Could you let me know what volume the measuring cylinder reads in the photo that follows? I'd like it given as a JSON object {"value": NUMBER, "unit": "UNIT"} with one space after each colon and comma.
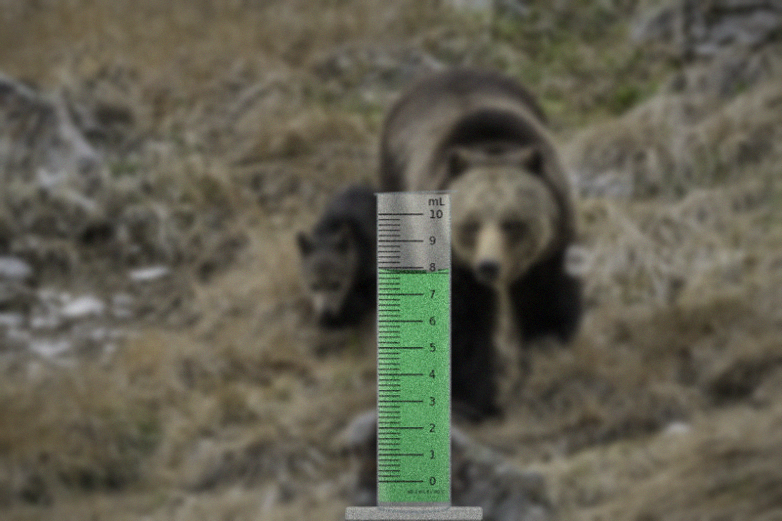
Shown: {"value": 7.8, "unit": "mL"}
